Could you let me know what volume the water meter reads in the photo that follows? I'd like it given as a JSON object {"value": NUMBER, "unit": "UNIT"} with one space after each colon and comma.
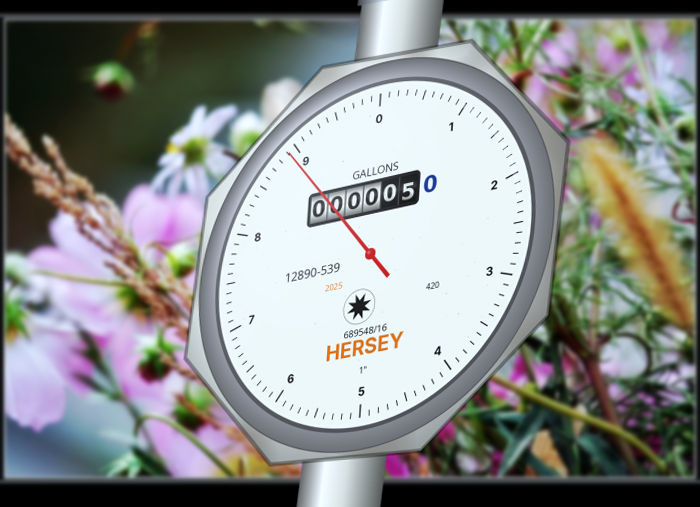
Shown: {"value": 48.9, "unit": "gal"}
